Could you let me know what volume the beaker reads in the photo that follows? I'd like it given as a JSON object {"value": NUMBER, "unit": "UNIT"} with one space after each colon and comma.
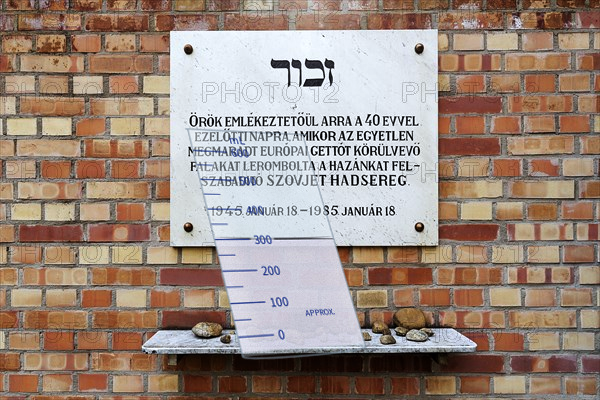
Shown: {"value": 300, "unit": "mL"}
